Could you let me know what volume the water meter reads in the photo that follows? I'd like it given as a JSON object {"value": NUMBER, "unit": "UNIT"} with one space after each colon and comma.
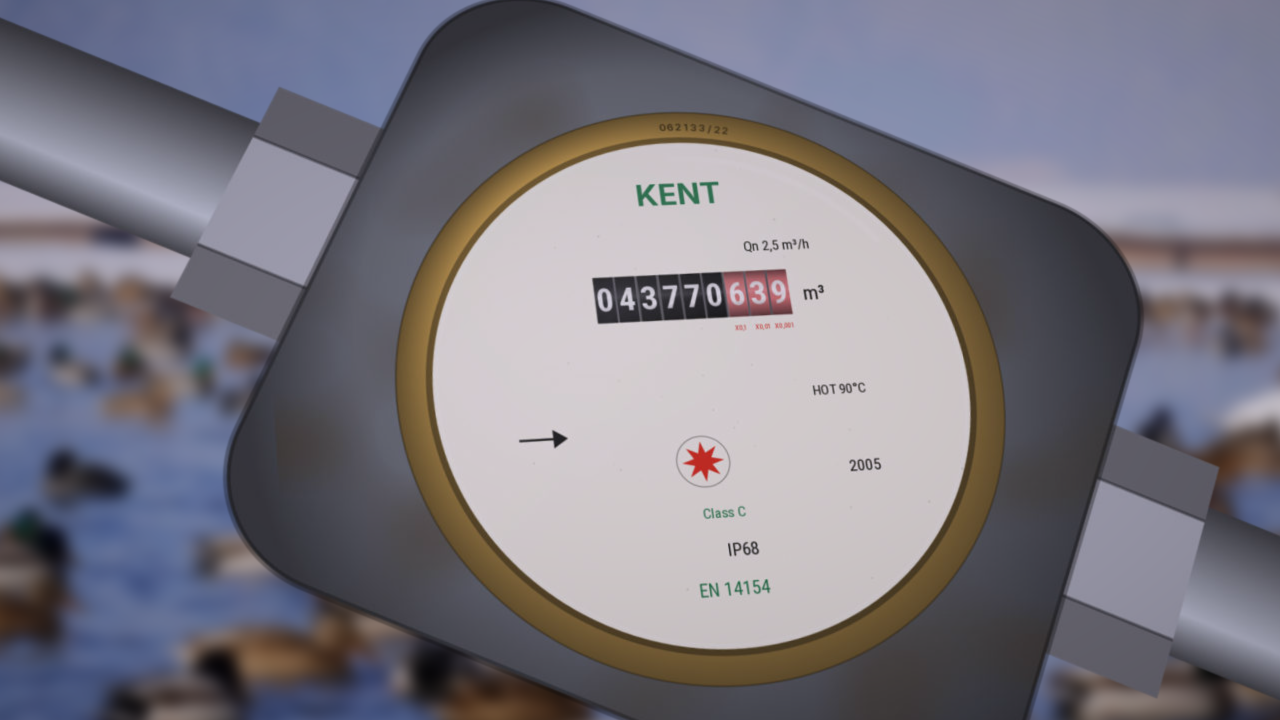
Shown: {"value": 43770.639, "unit": "m³"}
